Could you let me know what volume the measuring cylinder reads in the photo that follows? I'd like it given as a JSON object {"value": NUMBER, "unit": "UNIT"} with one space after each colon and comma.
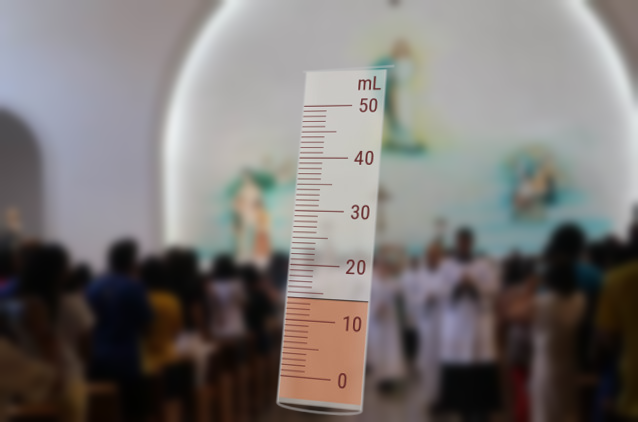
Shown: {"value": 14, "unit": "mL"}
